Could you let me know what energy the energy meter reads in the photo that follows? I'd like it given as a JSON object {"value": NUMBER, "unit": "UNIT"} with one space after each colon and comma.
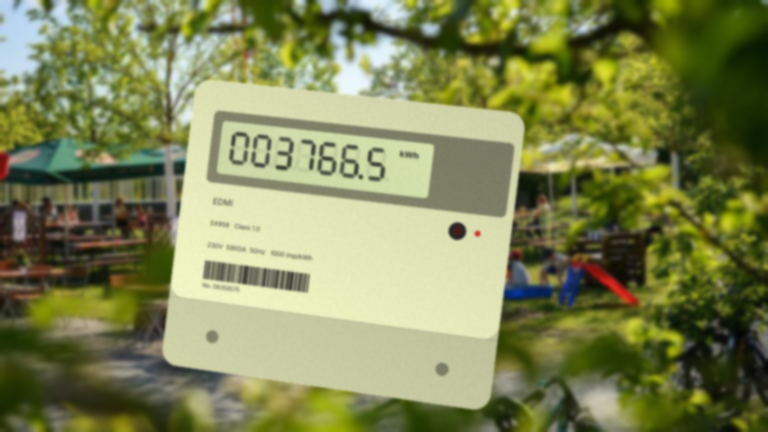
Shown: {"value": 3766.5, "unit": "kWh"}
